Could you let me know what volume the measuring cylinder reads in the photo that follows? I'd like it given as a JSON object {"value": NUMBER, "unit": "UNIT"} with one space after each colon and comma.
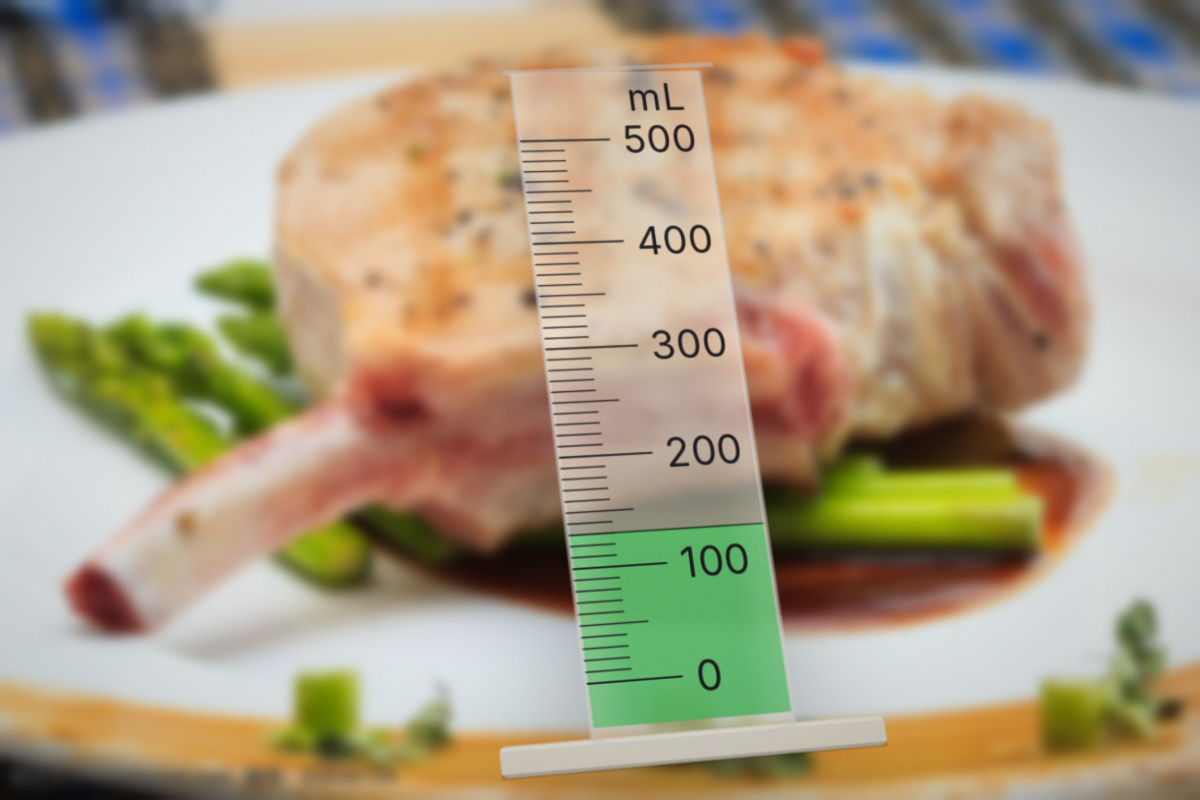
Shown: {"value": 130, "unit": "mL"}
